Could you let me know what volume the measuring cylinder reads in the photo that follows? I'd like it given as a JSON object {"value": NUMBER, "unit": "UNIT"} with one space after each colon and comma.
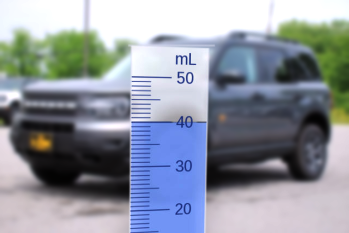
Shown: {"value": 40, "unit": "mL"}
